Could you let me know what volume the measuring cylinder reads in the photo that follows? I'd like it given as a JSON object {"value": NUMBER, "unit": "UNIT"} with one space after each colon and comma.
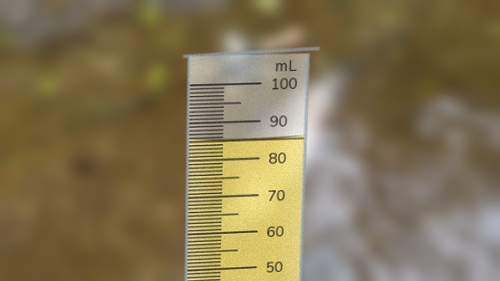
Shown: {"value": 85, "unit": "mL"}
